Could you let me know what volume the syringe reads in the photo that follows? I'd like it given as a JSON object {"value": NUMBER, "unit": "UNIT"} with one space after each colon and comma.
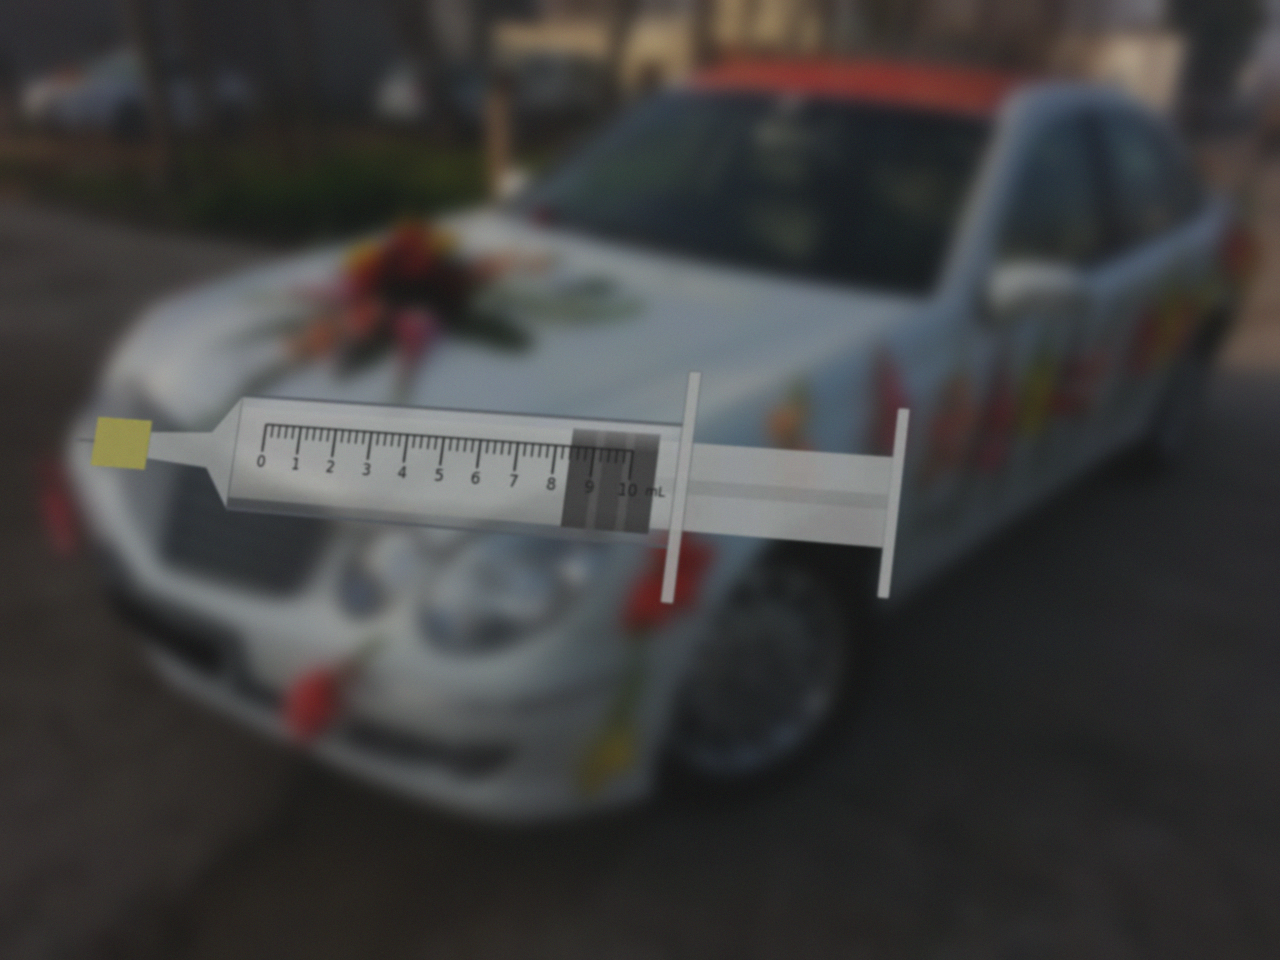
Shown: {"value": 8.4, "unit": "mL"}
